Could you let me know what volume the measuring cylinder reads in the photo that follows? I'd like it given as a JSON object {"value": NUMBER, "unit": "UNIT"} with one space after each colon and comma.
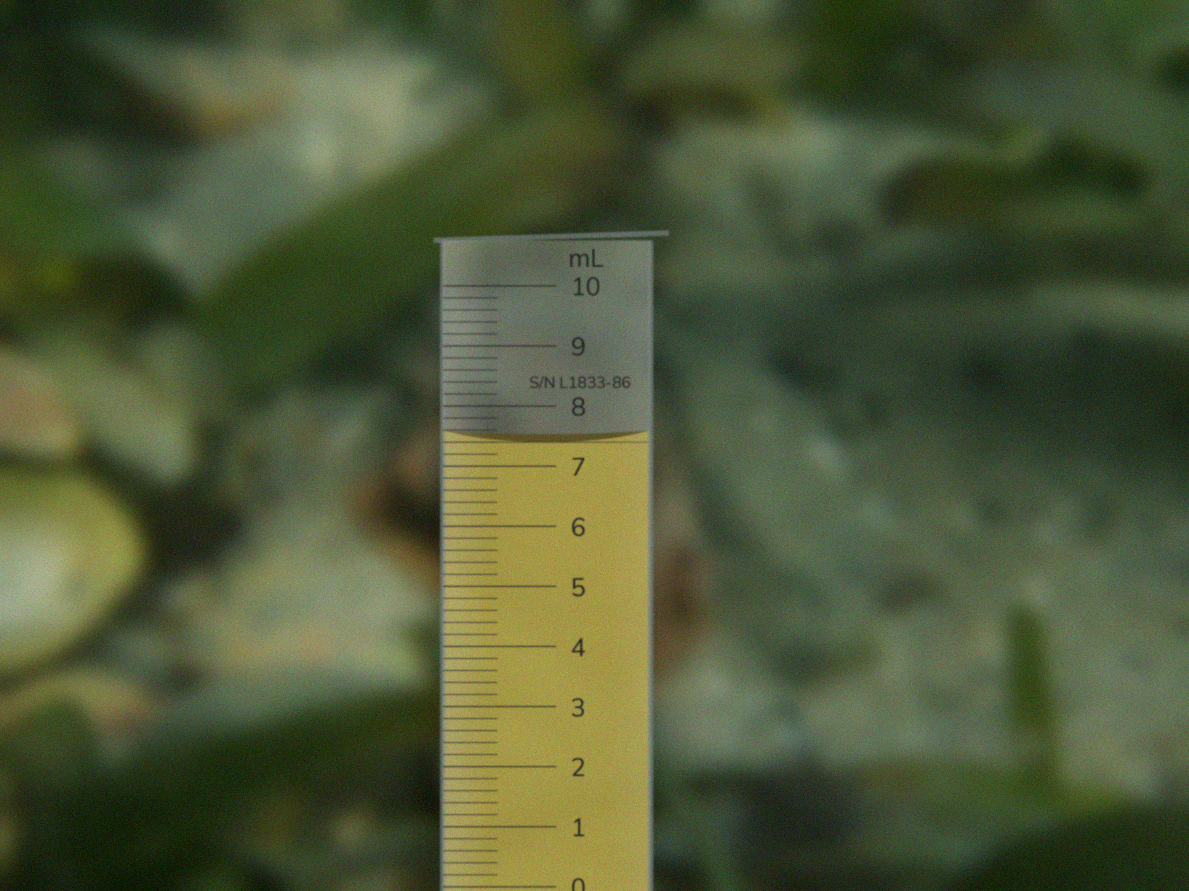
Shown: {"value": 7.4, "unit": "mL"}
